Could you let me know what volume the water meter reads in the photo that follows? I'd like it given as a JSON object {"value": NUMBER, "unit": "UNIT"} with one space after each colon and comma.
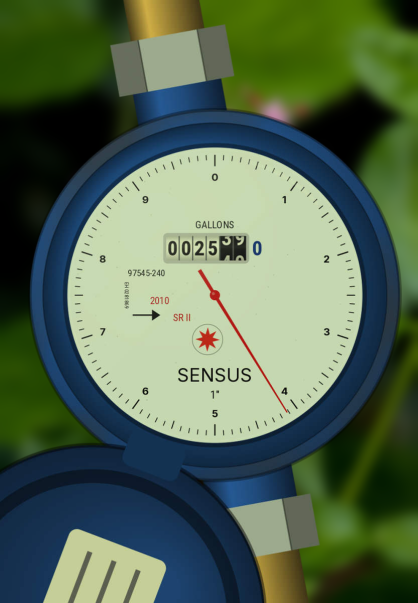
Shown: {"value": 25394.1, "unit": "gal"}
